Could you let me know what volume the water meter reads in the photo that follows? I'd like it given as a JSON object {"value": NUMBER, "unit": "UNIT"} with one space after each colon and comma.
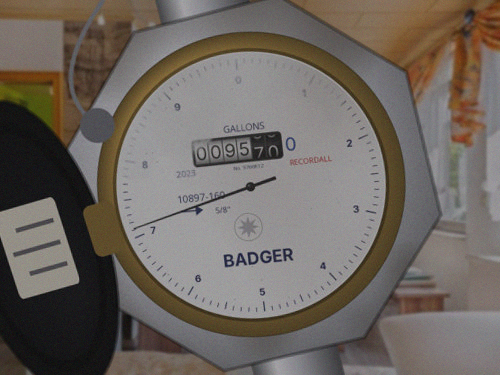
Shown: {"value": 95697.1, "unit": "gal"}
